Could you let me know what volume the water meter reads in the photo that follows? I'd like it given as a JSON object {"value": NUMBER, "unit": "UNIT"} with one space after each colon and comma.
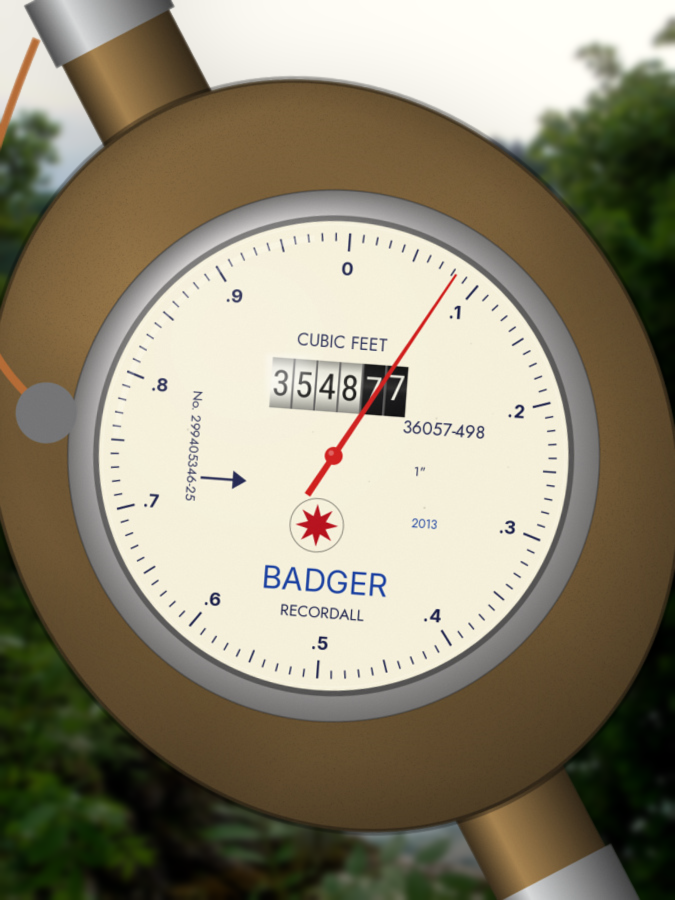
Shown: {"value": 354877.08, "unit": "ft³"}
